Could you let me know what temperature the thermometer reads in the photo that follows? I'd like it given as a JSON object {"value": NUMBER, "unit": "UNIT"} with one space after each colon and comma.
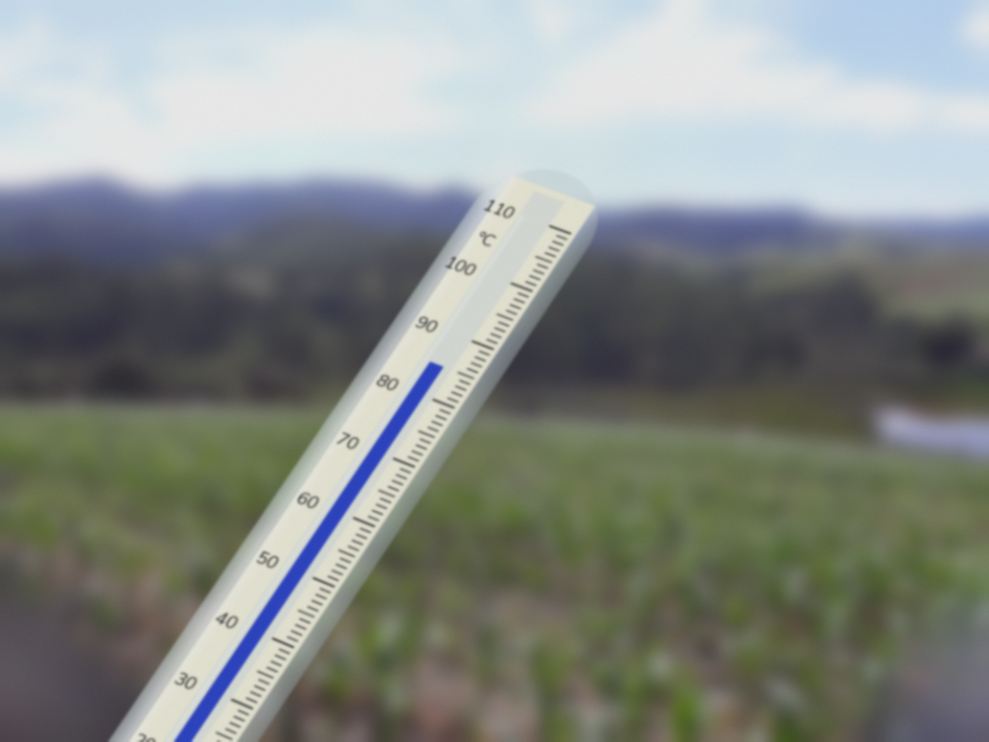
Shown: {"value": 85, "unit": "°C"}
